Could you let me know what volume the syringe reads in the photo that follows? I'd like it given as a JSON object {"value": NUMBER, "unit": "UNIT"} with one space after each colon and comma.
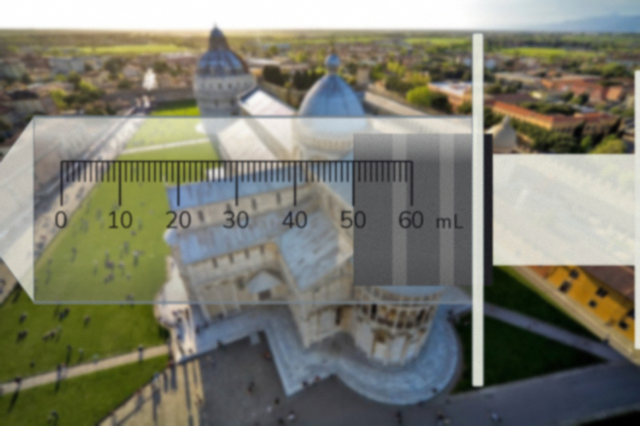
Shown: {"value": 50, "unit": "mL"}
